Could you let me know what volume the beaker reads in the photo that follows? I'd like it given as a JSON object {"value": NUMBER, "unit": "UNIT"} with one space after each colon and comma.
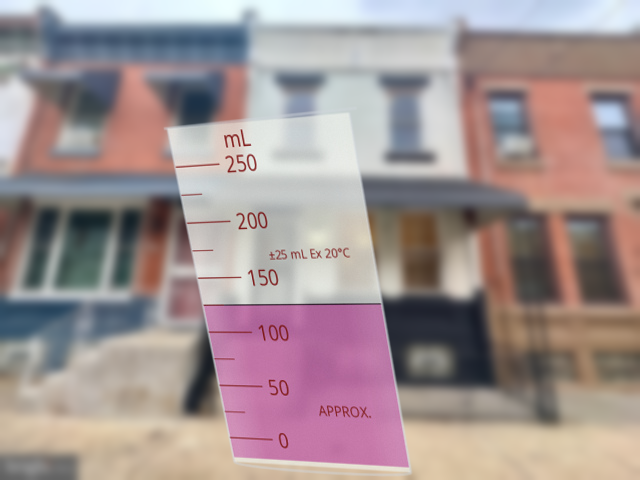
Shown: {"value": 125, "unit": "mL"}
